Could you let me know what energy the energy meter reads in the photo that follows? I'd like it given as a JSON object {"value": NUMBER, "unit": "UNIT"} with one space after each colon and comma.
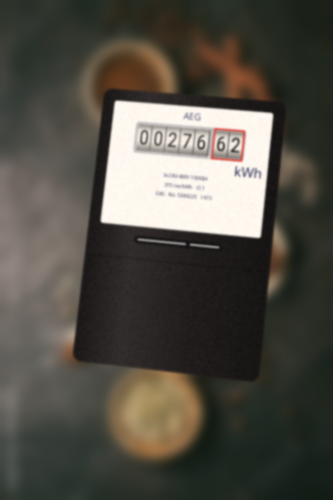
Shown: {"value": 276.62, "unit": "kWh"}
